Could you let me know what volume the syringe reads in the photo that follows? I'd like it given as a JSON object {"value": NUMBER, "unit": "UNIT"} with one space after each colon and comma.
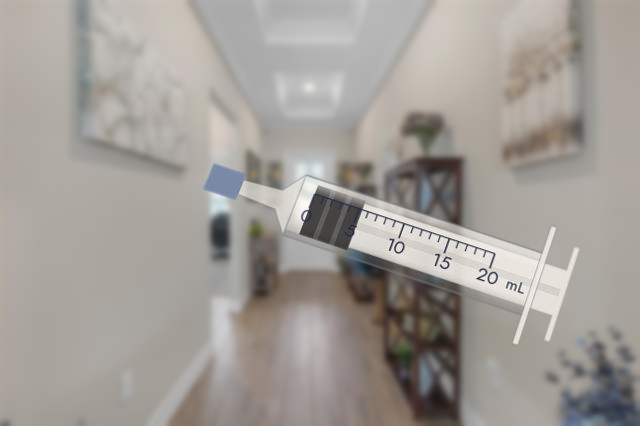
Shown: {"value": 0, "unit": "mL"}
